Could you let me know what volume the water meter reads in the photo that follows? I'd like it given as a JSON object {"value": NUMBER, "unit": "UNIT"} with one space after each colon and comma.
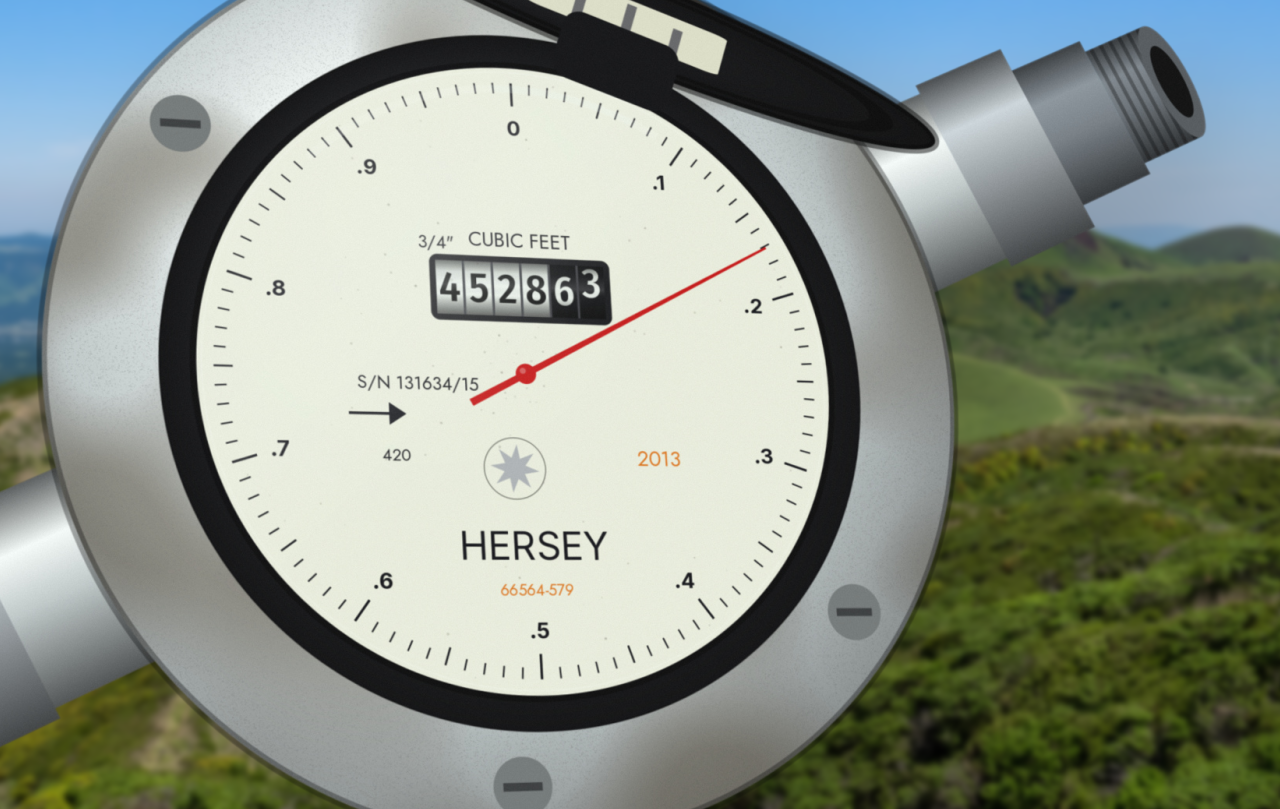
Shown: {"value": 452863.17, "unit": "ft³"}
